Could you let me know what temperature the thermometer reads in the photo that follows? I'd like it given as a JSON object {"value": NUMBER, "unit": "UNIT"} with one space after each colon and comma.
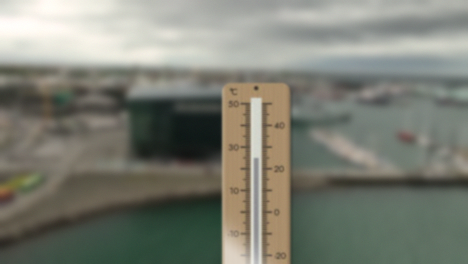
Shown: {"value": 25, "unit": "°C"}
